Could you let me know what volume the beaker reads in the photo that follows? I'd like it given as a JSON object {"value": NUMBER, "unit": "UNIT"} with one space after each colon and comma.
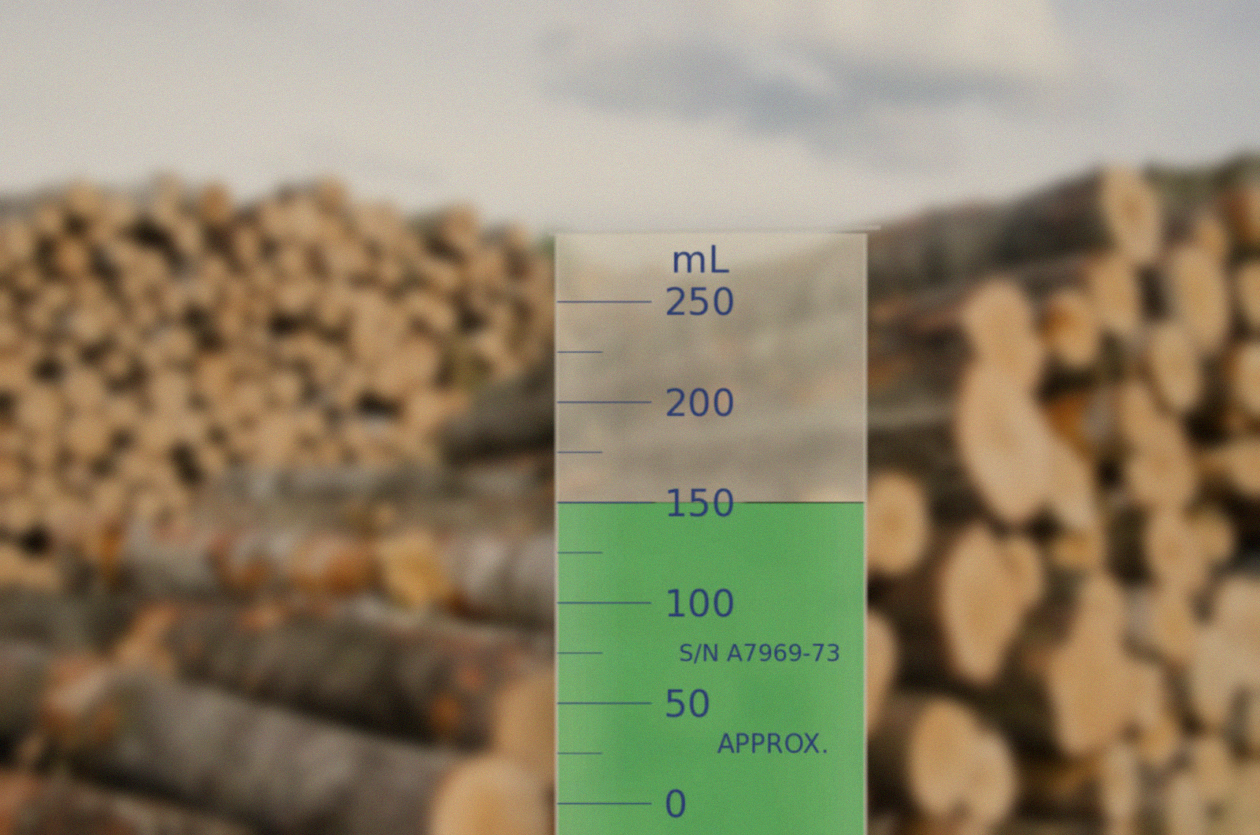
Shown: {"value": 150, "unit": "mL"}
